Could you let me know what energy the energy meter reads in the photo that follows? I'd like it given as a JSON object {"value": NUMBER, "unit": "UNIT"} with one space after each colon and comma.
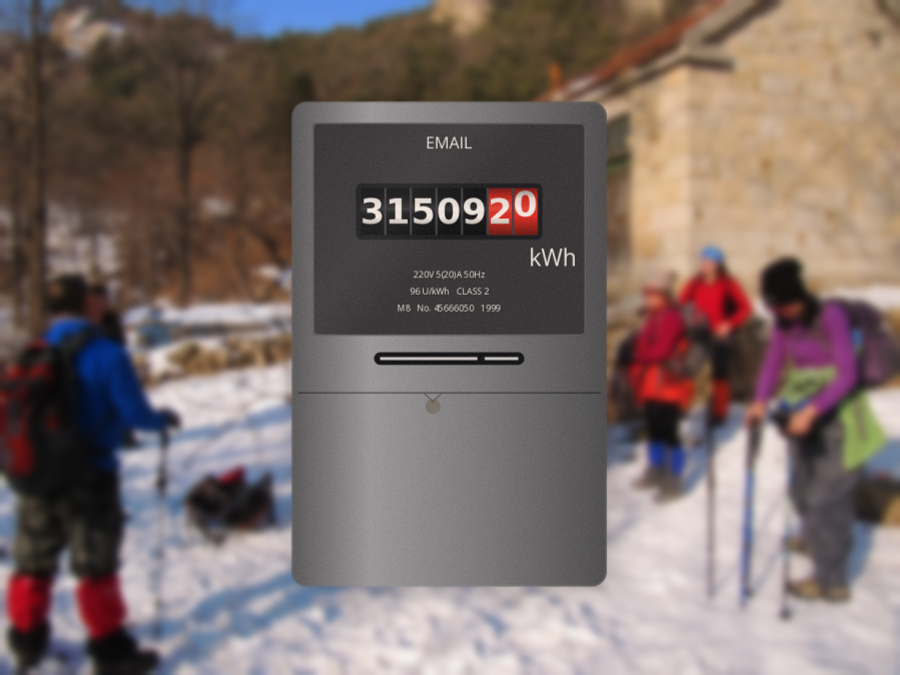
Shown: {"value": 31509.20, "unit": "kWh"}
